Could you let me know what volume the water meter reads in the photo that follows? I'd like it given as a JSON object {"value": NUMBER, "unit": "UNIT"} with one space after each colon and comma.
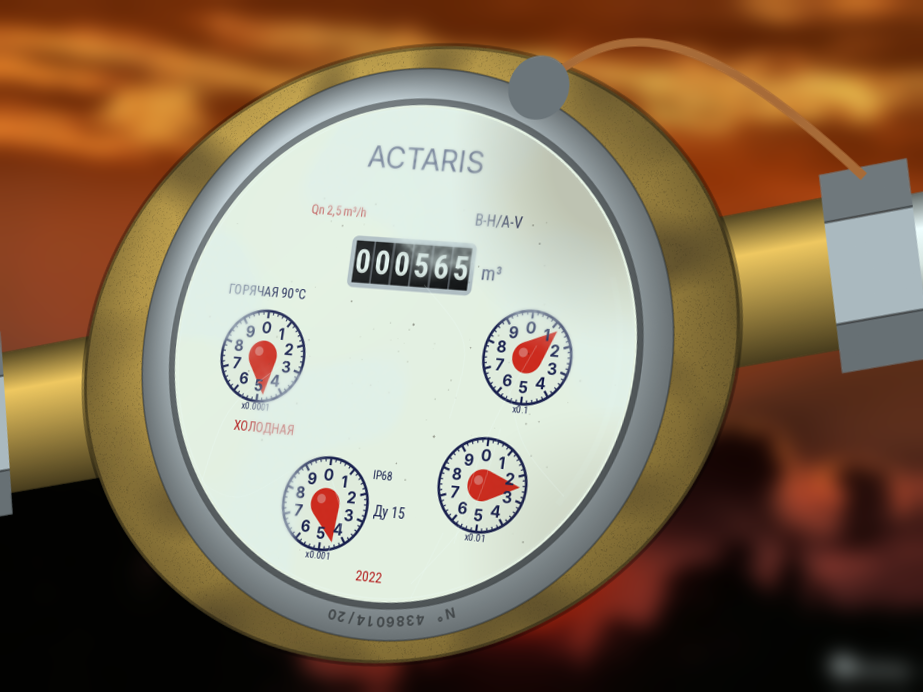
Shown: {"value": 565.1244, "unit": "m³"}
